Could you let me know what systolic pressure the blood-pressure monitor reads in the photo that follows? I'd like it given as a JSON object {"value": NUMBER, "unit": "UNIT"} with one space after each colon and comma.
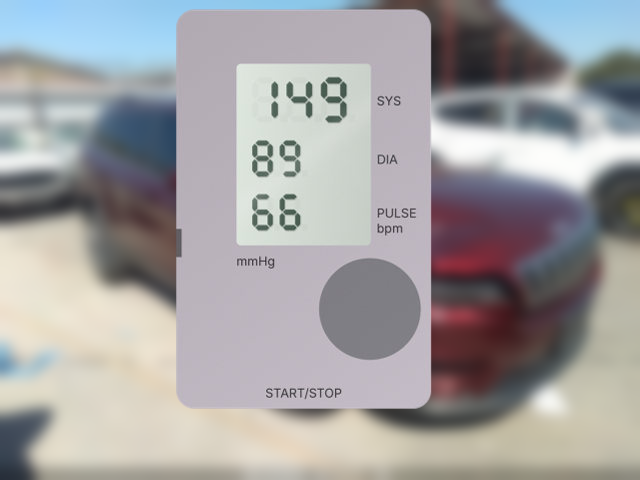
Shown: {"value": 149, "unit": "mmHg"}
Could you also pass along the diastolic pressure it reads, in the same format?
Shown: {"value": 89, "unit": "mmHg"}
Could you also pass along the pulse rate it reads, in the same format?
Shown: {"value": 66, "unit": "bpm"}
